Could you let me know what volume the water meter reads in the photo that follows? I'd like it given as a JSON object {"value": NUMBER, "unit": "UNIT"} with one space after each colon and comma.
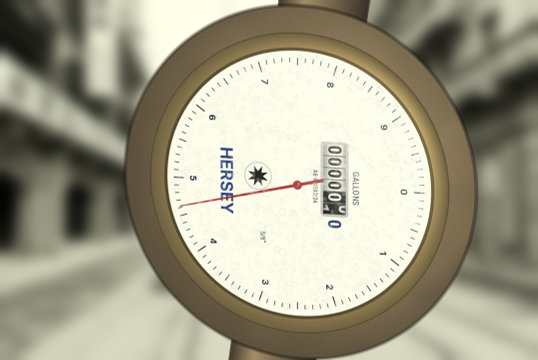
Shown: {"value": 4.6, "unit": "gal"}
